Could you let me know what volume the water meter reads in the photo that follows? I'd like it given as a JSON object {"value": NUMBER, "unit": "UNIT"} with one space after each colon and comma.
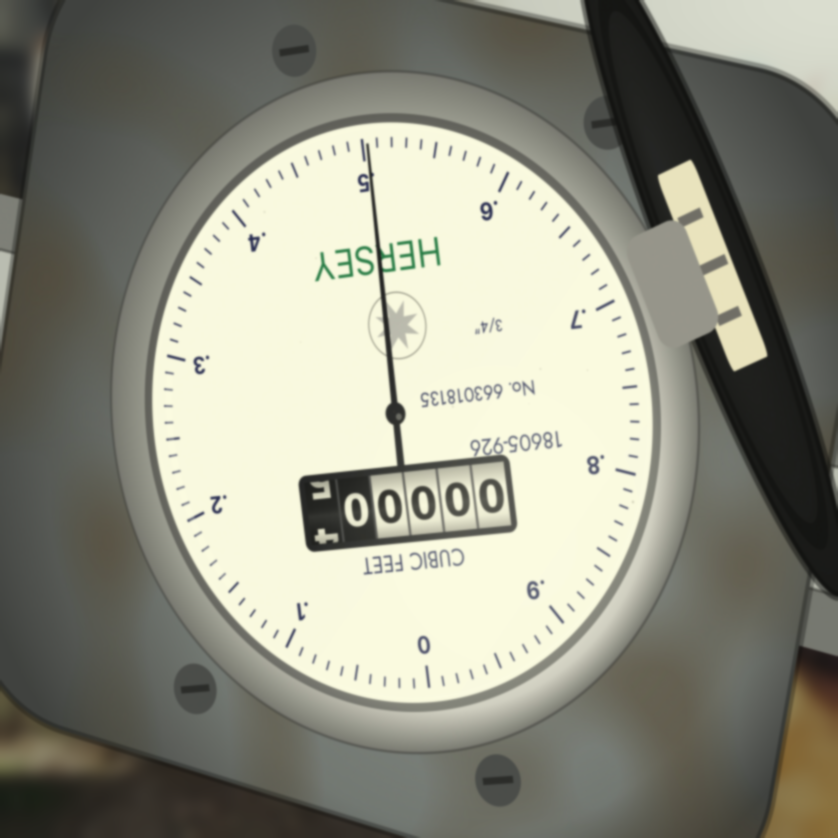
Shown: {"value": 4.50, "unit": "ft³"}
